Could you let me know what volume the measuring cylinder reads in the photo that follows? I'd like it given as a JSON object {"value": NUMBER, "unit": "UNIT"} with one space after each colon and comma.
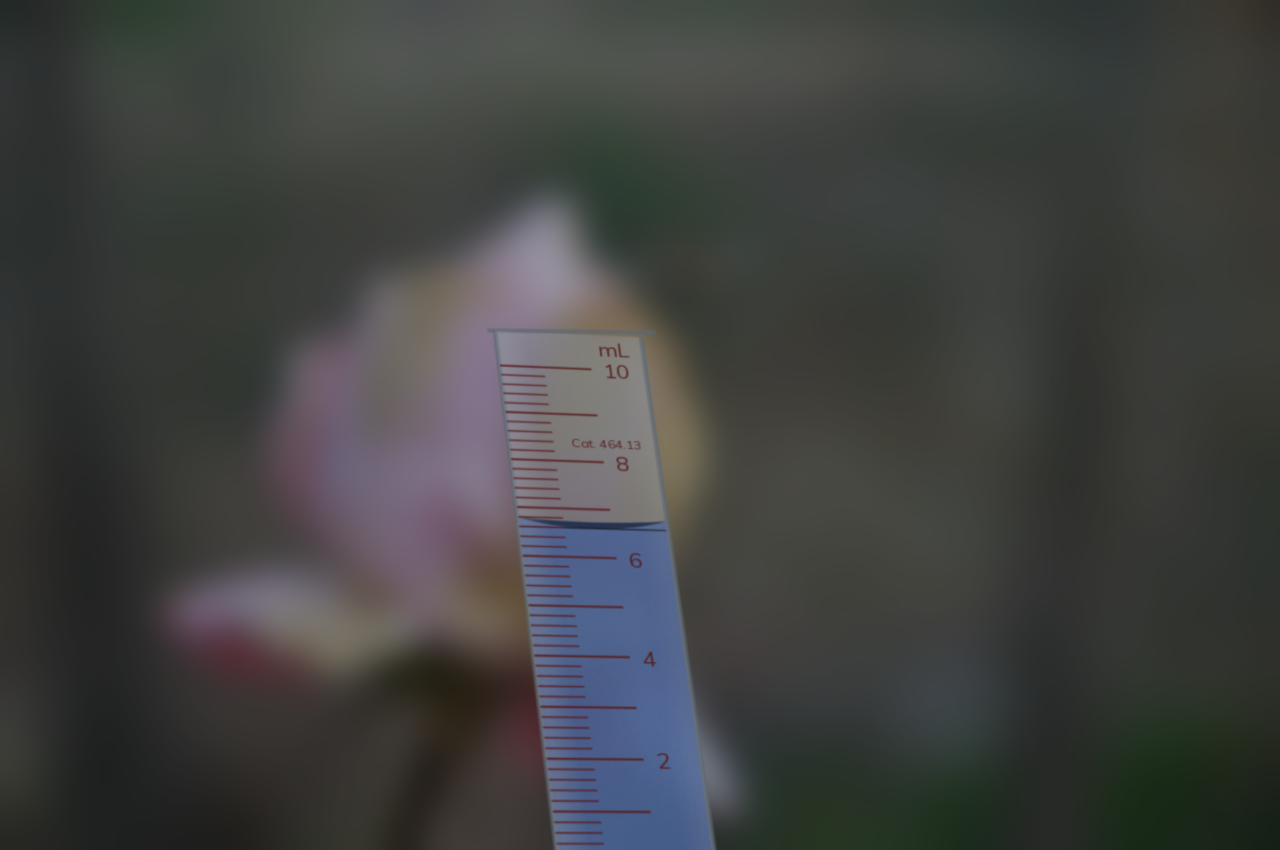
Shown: {"value": 6.6, "unit": "mL"}
